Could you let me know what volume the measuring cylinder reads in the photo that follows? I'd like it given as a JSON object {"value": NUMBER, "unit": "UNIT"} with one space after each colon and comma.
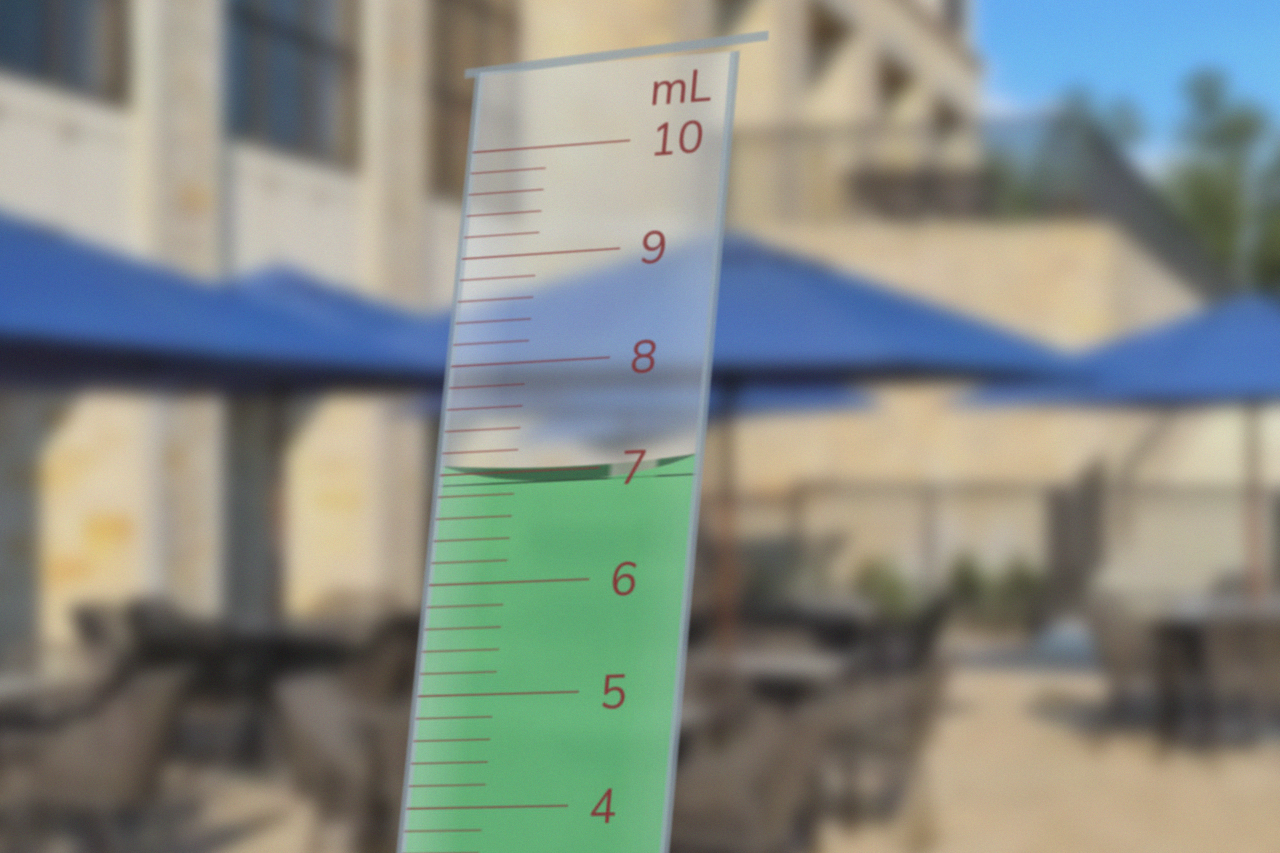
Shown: {"value": 6.9, "unit": "mL"}
